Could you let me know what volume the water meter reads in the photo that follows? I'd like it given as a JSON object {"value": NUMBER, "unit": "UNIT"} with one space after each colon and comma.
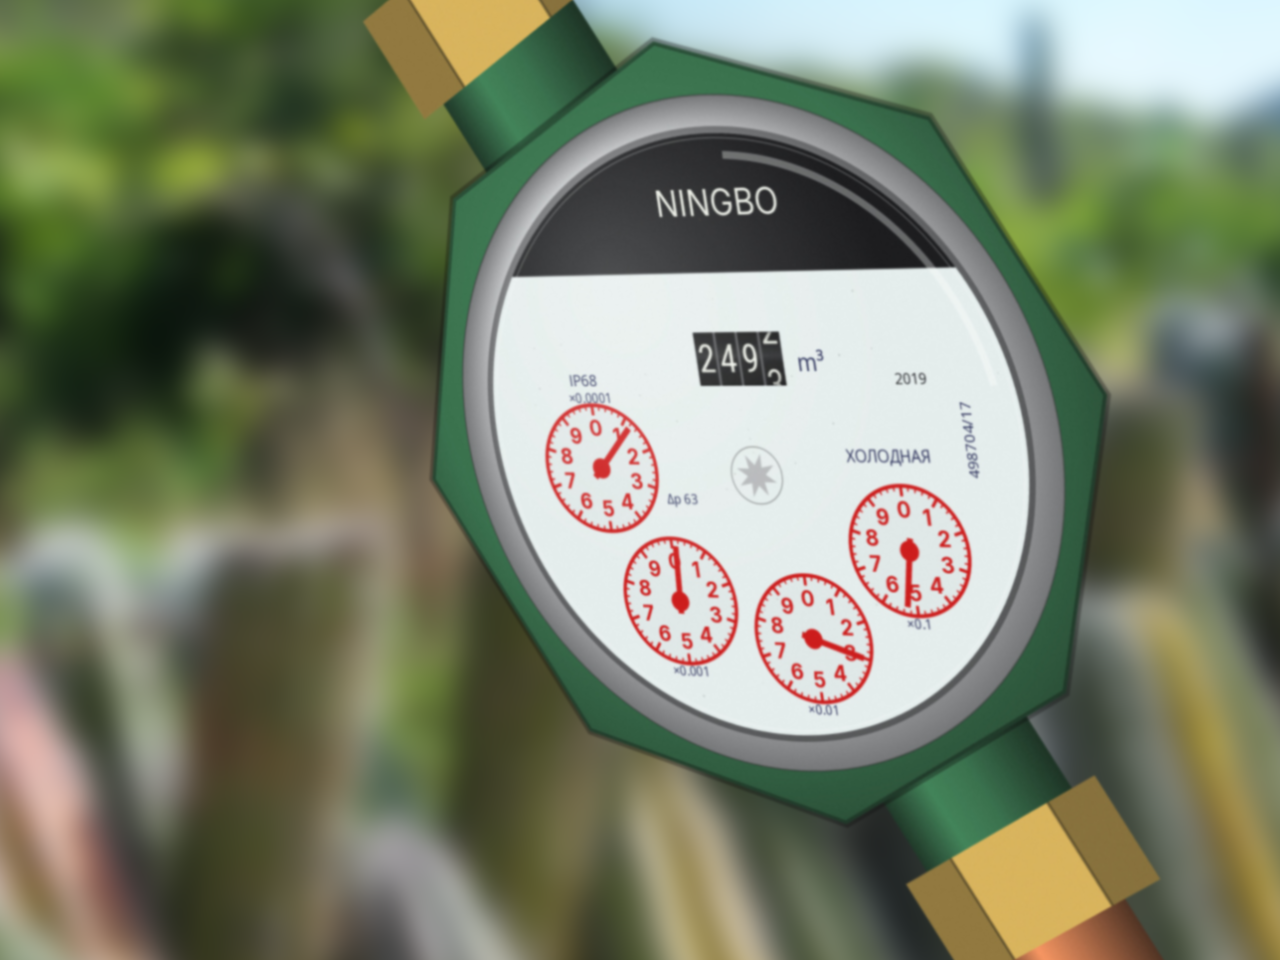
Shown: {"value": 2492.5301, "unit": "m³"}
